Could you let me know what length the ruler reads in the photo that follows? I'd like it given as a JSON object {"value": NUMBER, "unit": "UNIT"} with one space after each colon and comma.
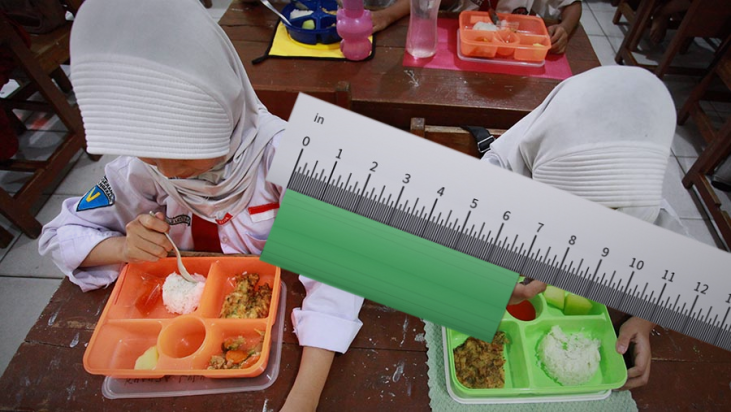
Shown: {"value": 7, "unit": "in"}
